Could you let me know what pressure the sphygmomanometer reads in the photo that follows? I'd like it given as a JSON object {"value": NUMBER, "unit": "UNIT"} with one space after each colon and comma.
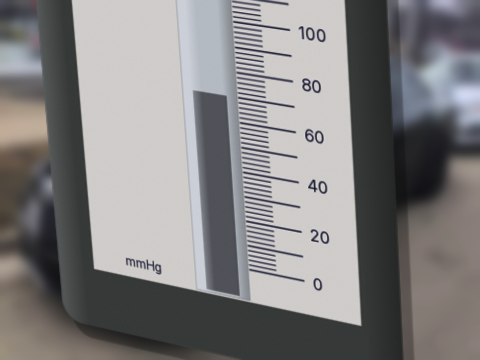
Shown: {"value": 70, "unit": "mmHg"}
